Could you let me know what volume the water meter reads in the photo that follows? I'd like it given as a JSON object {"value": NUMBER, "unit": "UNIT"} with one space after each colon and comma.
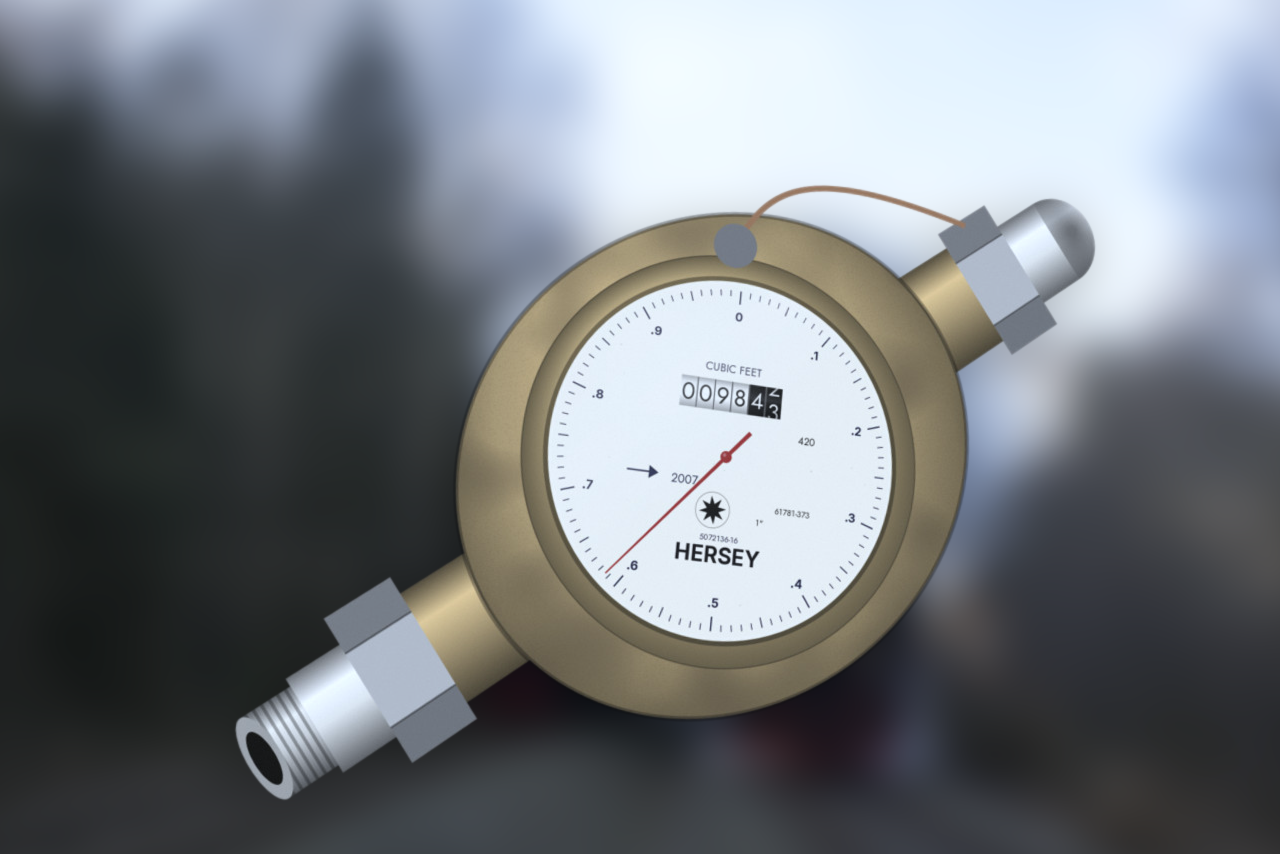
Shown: {"value": 9842.61, "unit": "ft³"}
